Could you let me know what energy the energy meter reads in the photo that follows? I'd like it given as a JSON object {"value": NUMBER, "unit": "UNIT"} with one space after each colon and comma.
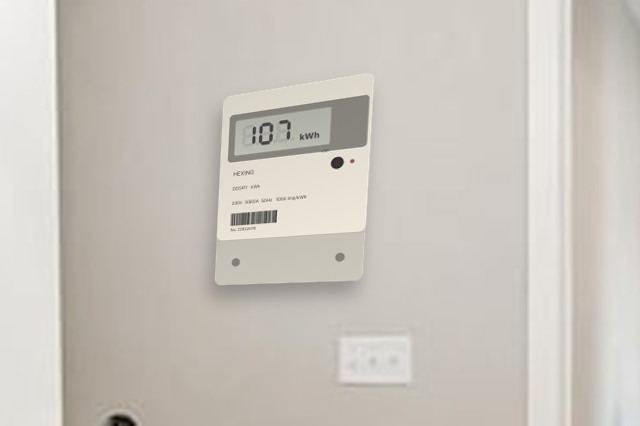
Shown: {"value": 107, "unit": "kWh"}
